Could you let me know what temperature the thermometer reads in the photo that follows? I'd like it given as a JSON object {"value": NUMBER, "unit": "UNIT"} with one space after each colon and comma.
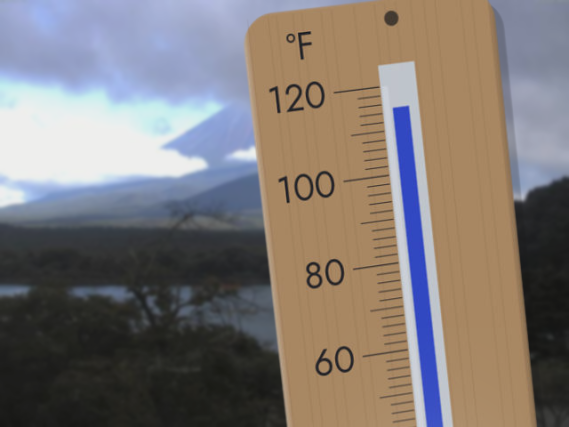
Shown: {"value": 115, "unit": "°F"}
